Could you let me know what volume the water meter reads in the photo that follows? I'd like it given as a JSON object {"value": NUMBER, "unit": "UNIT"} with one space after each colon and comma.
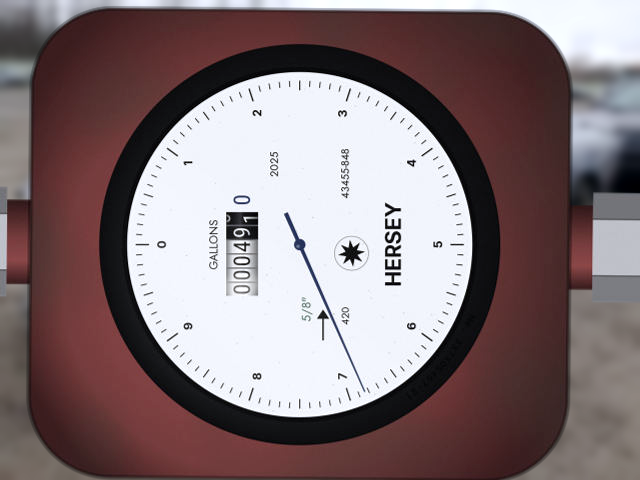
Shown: {"value": 4906.8, "unit": "gal"}
